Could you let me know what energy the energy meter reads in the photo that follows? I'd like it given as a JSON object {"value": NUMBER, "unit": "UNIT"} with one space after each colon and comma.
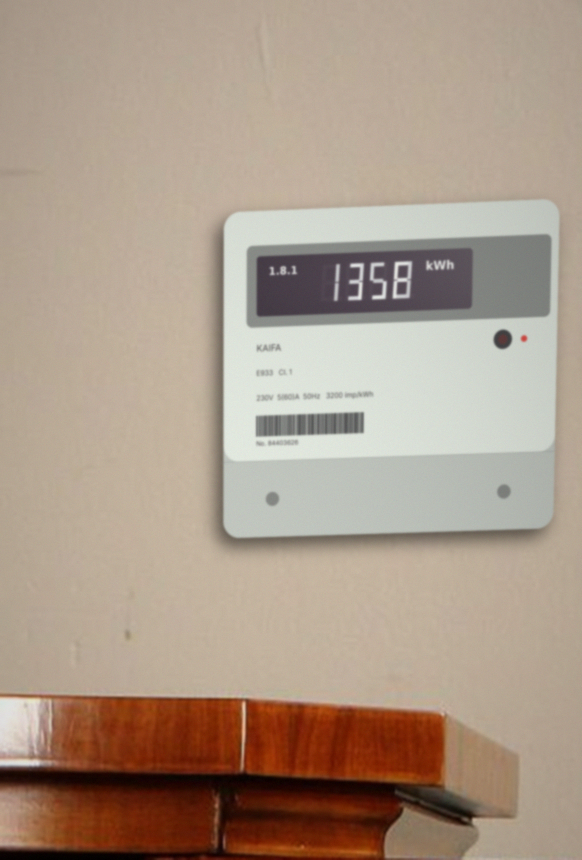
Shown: {"value": 1358, "unit": "kWh"}
